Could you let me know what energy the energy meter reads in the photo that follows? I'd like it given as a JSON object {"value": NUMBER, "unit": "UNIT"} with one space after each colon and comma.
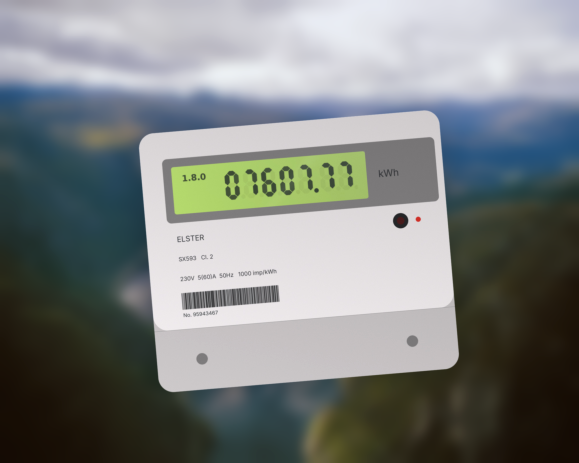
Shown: {"value": 7607.77, "unit": "kWh"}
